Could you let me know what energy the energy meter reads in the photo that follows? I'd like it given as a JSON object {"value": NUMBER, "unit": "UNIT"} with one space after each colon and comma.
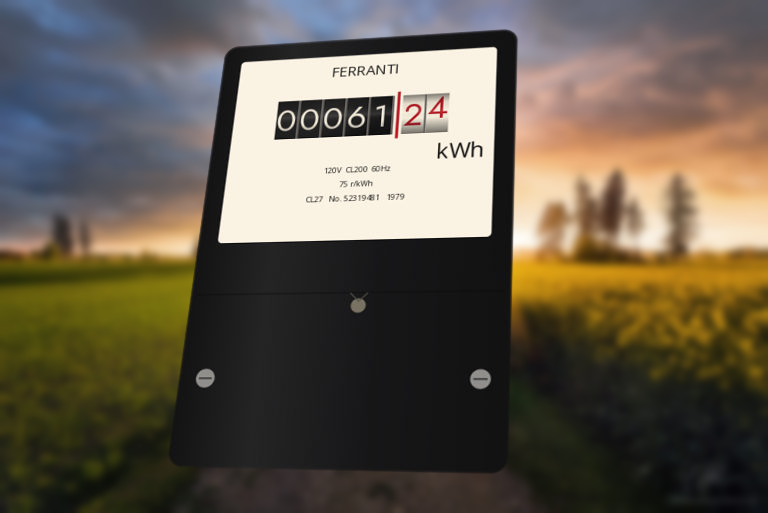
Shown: {"value": 61.24, "unit": "kWh"}
